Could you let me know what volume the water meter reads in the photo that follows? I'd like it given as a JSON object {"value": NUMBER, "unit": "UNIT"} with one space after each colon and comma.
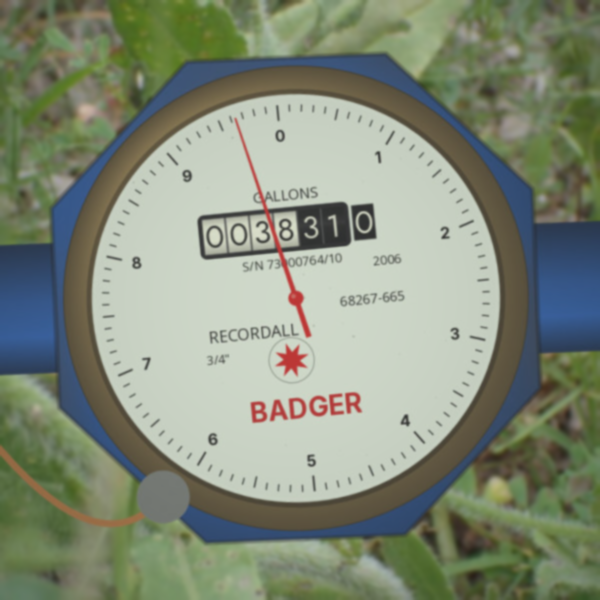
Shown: {"value": 38309.6, "unit": "gal"}
